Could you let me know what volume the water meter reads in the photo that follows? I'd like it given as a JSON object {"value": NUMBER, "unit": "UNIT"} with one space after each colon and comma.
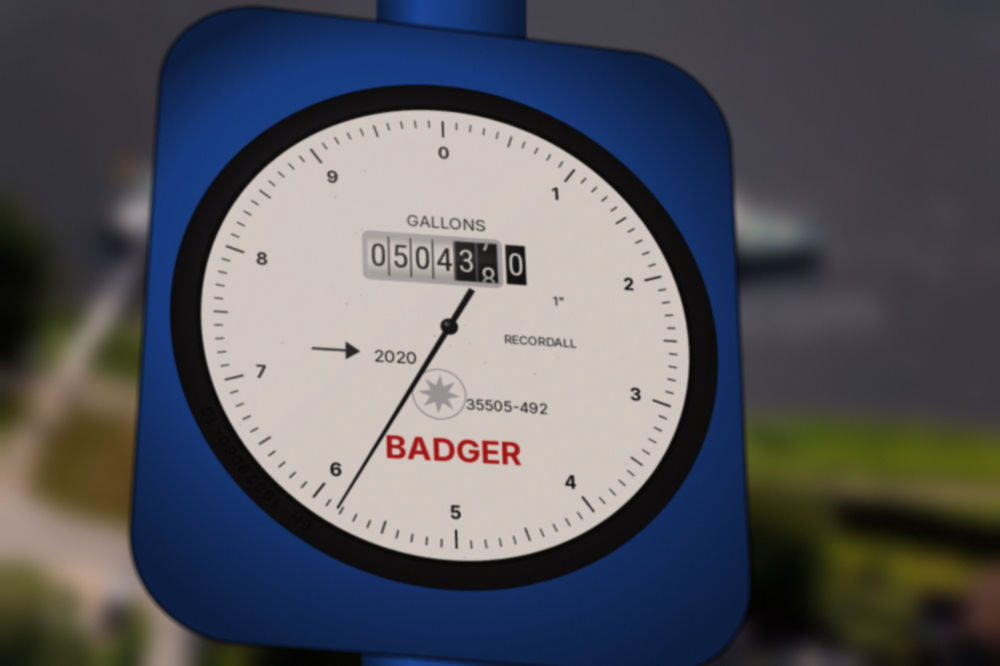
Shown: {"value": 504375.8, "unit": "gal"}
